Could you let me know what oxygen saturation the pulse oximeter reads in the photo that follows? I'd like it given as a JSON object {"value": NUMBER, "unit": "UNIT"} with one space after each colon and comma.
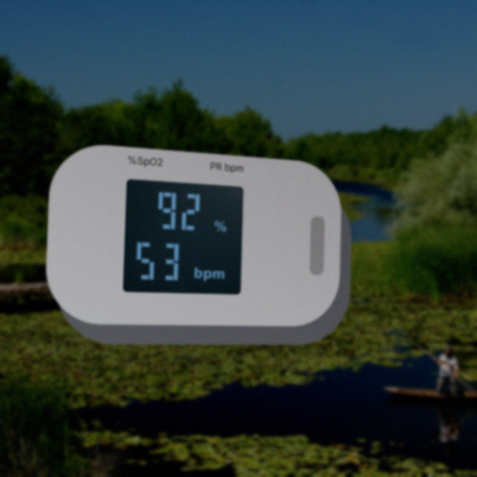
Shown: {"value": 92, "unit": "%"}
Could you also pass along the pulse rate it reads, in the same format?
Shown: {"value": 53, "unit": "bpm"}
